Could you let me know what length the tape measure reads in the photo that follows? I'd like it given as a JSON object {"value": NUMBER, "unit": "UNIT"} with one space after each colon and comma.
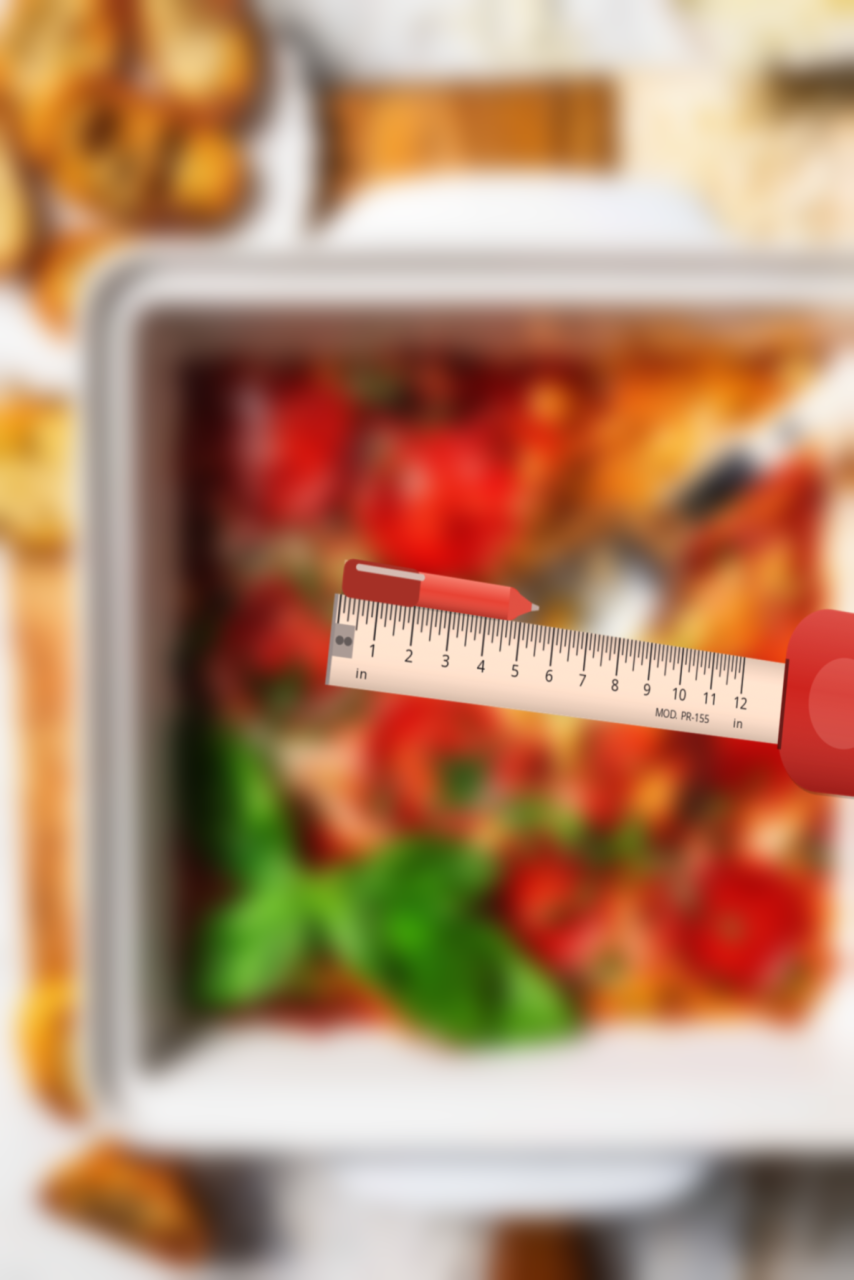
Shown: {"value": 5.5, "unit": "in"}
